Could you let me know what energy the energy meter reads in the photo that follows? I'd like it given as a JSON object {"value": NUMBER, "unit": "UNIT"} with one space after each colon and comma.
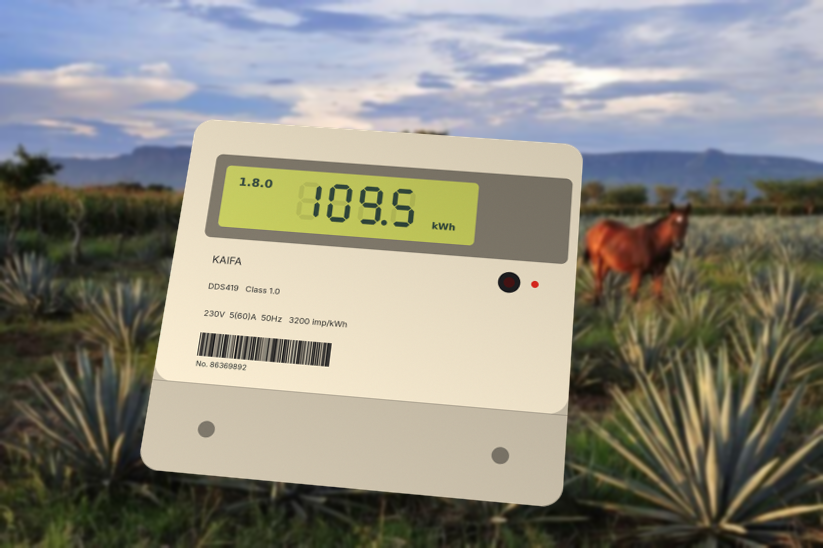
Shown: {"value": 109.5, "unit": "kWh"}
